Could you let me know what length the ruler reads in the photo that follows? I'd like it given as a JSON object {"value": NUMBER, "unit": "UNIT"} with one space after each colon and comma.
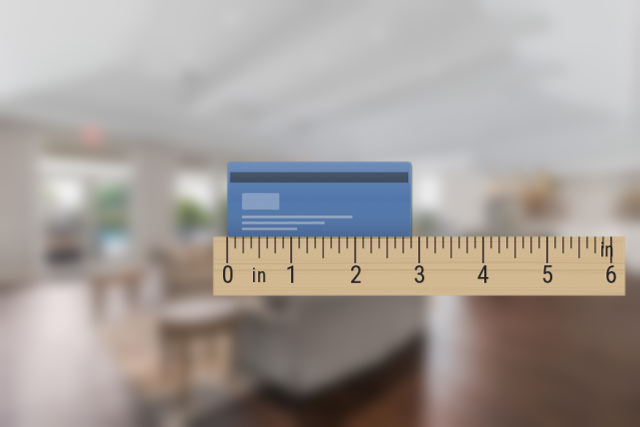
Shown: {"value": 2.875, "unit": "in"}
